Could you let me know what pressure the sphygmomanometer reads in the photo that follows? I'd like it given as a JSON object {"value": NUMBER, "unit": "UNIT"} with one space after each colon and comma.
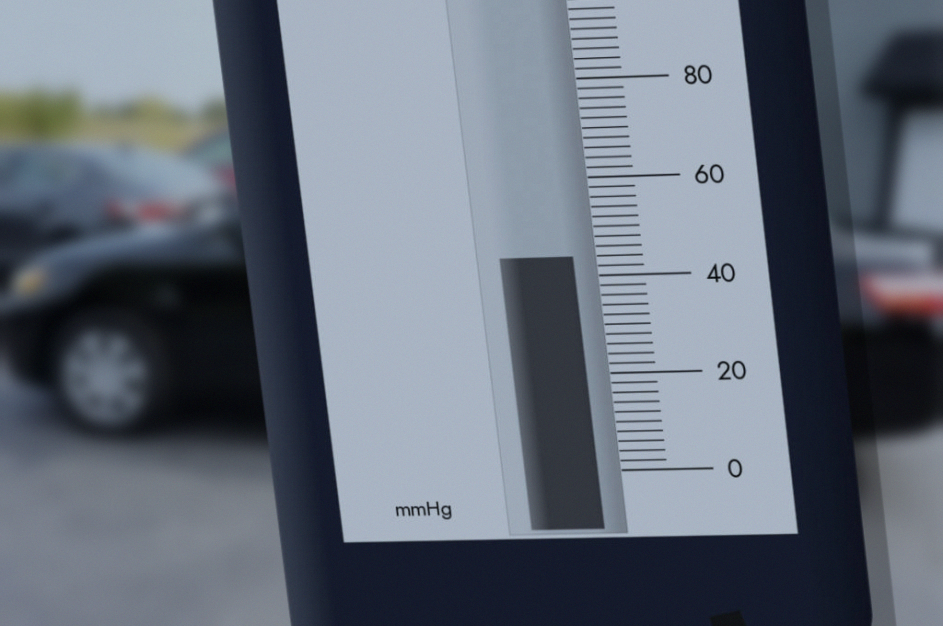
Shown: {"value": 44, "unit": "mmHg"}
